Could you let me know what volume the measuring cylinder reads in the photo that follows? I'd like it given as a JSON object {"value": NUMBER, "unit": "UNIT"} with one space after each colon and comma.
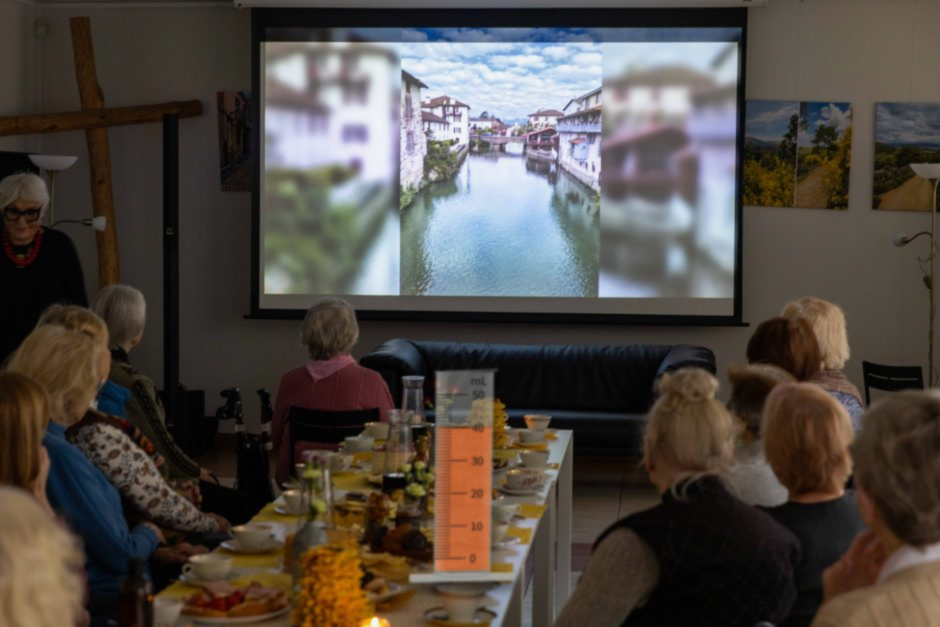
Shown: {"value": 40, "unit": "mL"}
